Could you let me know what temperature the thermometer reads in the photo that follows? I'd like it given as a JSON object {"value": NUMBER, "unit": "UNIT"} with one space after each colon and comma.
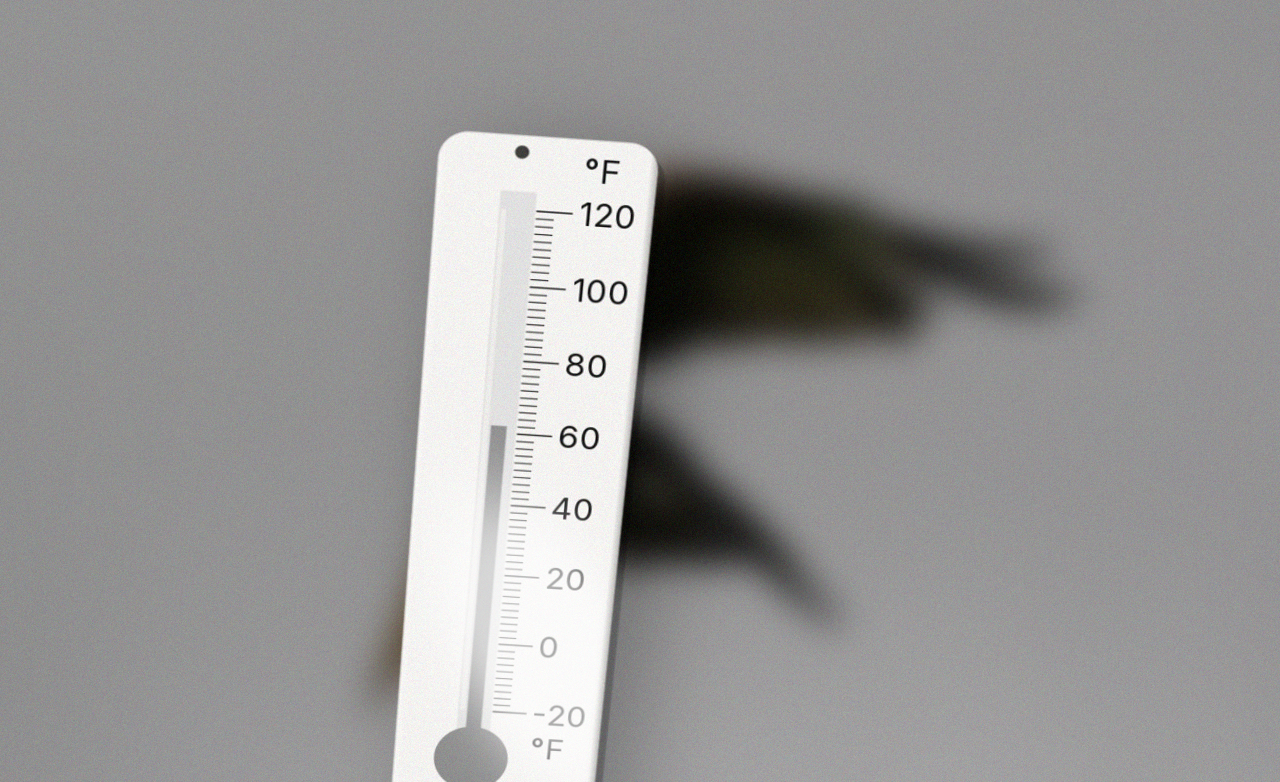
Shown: {"value": 62, "unit": "°F"}
